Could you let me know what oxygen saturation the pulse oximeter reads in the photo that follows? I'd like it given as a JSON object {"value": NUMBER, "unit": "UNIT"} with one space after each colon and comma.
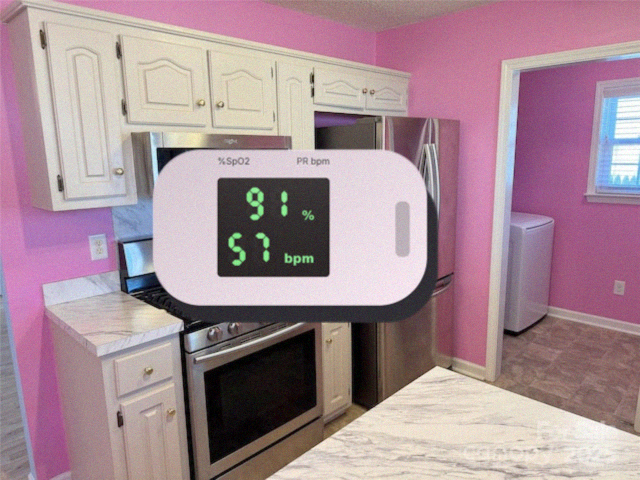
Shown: {"value": 91, "unit": "%"}
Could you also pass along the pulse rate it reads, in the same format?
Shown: {"value": 57, "unit": "bpm"}
